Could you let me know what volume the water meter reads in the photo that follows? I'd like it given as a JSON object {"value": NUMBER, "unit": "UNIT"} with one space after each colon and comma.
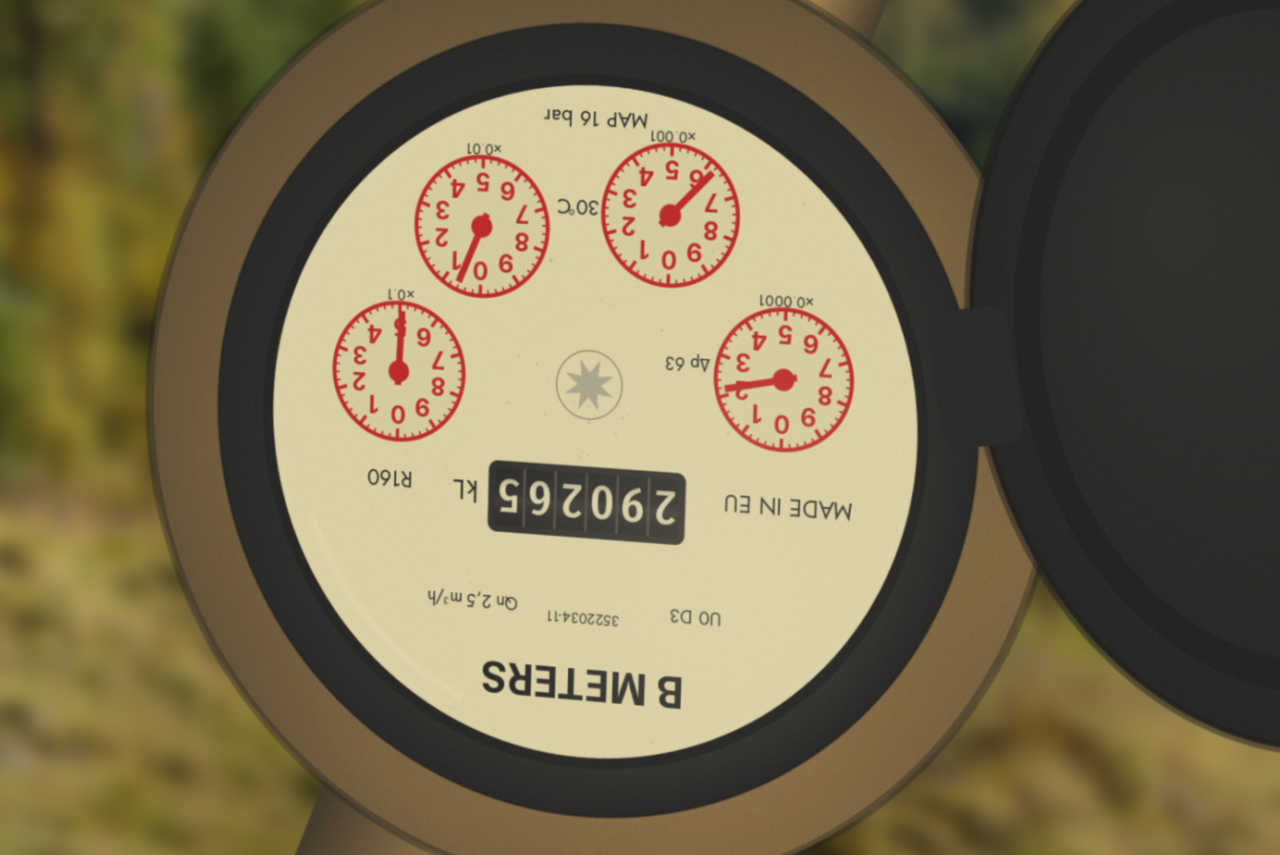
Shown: {"value": 290265.5062, "unit": "kL"}
